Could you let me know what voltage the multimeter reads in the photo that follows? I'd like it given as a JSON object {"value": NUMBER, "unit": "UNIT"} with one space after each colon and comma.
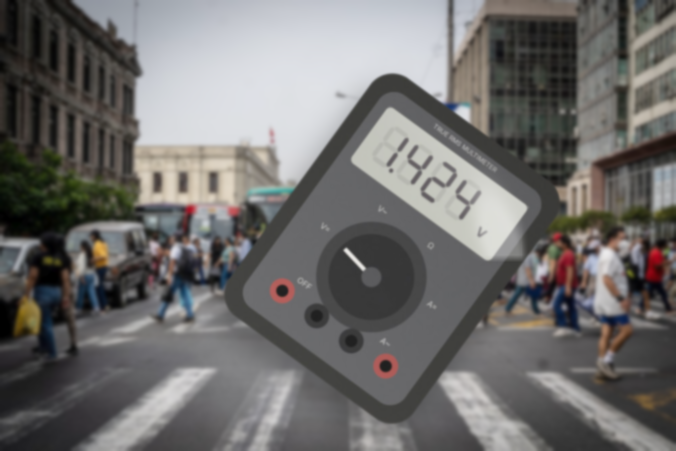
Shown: {"value": 1.424, "unit": "V"}
